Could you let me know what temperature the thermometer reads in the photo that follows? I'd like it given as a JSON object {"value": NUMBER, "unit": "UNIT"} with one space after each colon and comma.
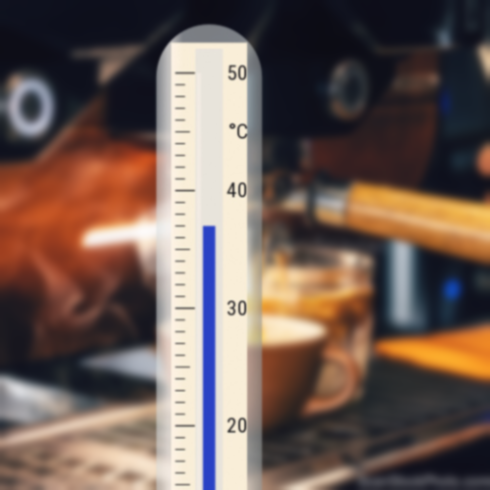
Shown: {"value": 37, "unit": "°C"}
